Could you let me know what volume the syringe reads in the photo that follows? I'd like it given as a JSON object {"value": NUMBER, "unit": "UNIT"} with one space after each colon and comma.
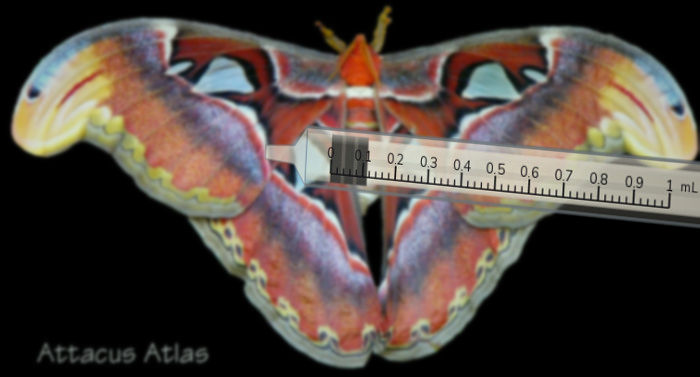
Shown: {"value": 0, "unit": "mL"}
